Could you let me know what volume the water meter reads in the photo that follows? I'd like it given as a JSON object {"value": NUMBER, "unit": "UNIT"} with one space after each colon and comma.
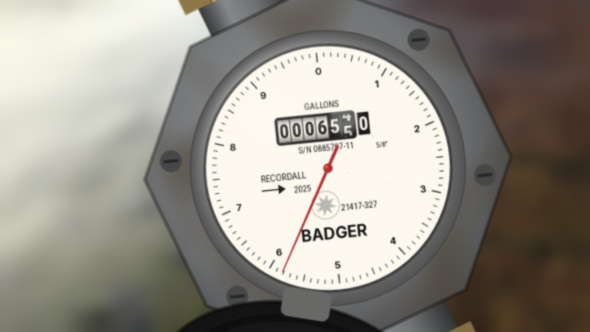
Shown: {"value": 6545.8, "unit": "gal"}
